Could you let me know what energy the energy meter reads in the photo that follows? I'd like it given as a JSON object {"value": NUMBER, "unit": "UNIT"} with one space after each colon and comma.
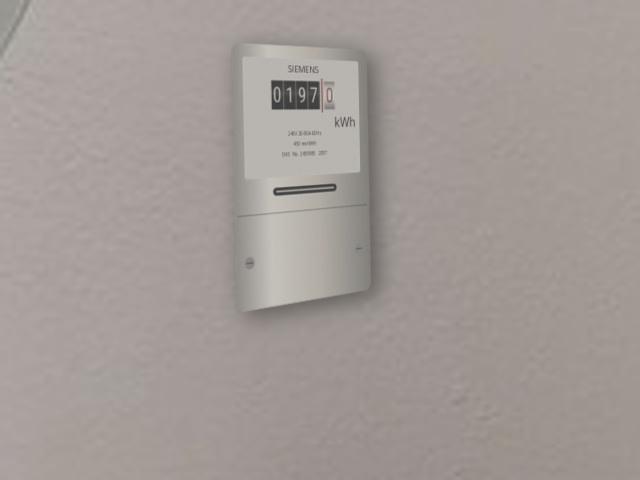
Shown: {"value": 197.0, "unit": "kWh"}
